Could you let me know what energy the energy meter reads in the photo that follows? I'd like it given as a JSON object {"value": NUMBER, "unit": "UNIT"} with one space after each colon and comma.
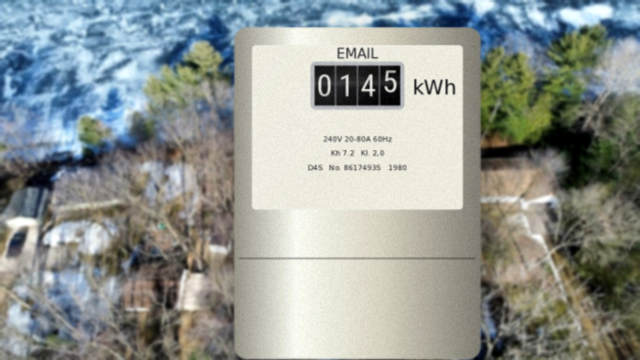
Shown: {"value": 145, "unit": "kWh"}
